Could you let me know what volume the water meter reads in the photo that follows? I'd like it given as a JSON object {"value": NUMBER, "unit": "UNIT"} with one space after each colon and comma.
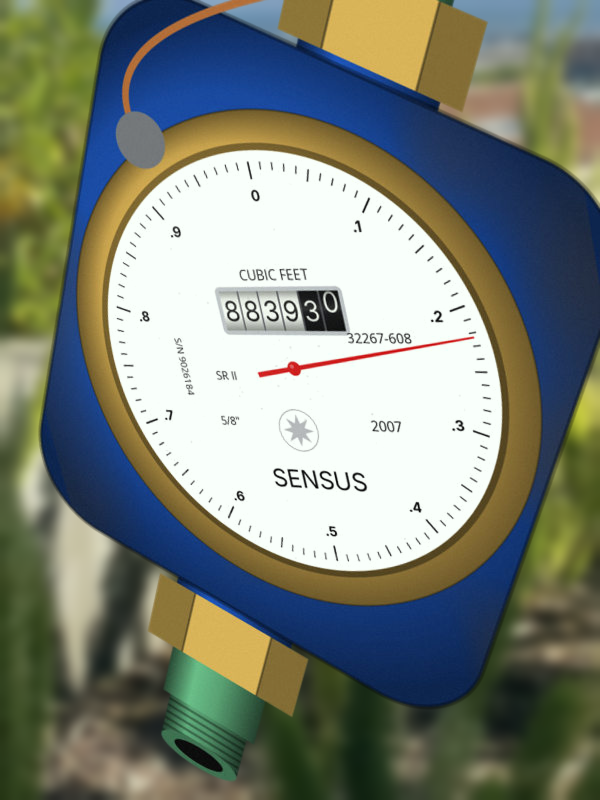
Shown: {"value": 883930.22, "unit": "ft³"}
